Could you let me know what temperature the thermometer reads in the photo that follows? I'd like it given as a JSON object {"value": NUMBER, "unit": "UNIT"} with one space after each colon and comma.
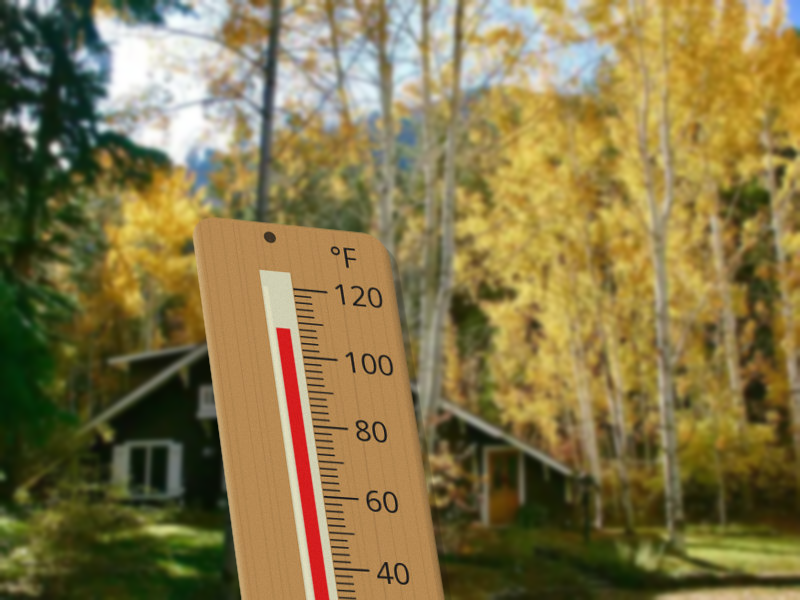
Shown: {"value": 108, "unit": "°F"}
